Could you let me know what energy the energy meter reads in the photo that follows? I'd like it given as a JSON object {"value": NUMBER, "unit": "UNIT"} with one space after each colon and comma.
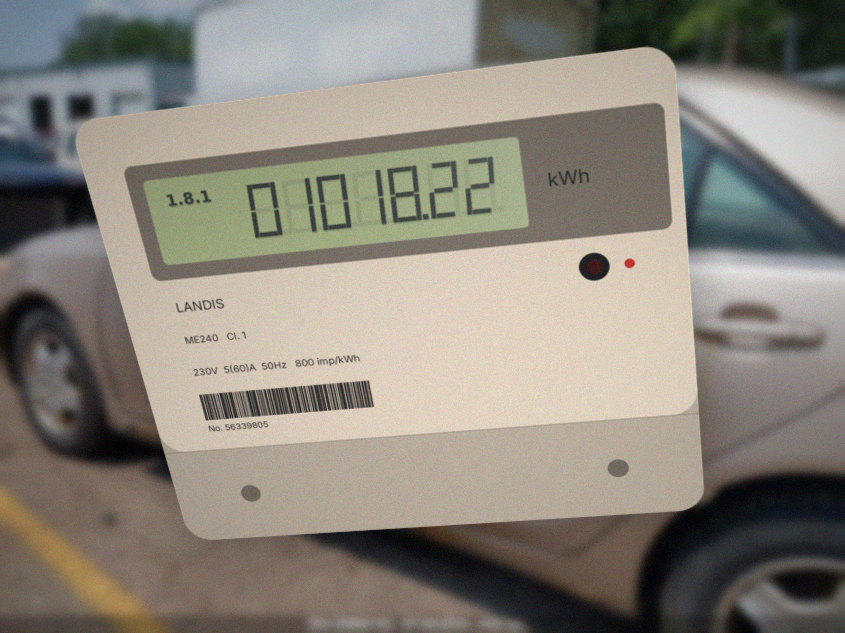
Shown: {"value": 1018.22, "unit": "kWh"}
